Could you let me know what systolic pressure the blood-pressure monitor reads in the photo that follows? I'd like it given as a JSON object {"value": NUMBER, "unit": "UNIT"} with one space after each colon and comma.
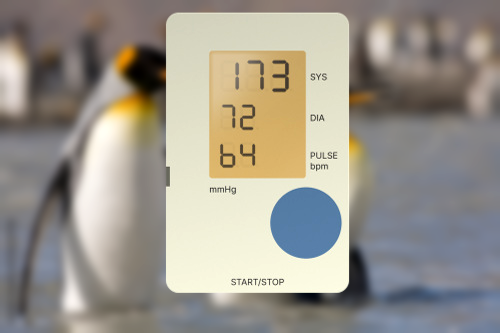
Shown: {"value": 173, "unit": "mmHg"}
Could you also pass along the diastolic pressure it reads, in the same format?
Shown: {"value": 72, "unit": "mmHg"}
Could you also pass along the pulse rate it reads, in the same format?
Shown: {"value": 64, "unit": "bpm"}
